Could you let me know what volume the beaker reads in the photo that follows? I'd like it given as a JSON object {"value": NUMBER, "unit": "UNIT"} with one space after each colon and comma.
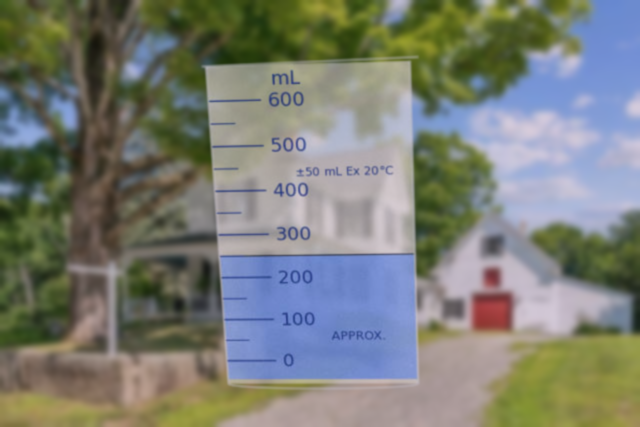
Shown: {"value": 250, "unit": "mL"}
